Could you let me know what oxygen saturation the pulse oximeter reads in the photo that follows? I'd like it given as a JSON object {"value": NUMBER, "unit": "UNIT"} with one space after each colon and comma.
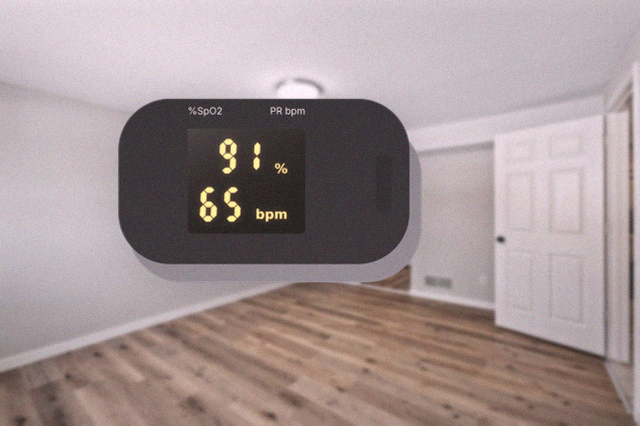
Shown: {"value": 91, "unit": "%"}
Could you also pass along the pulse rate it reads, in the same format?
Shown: {"value": 65, "unit": "bpm"}
